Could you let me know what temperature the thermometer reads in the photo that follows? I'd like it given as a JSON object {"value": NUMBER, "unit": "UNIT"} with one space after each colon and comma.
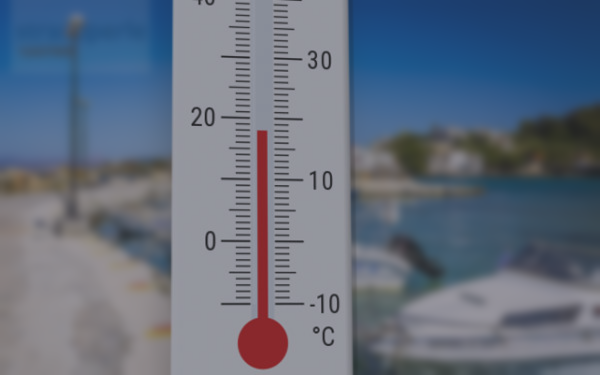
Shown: {"value": 18, "unit": "°C"}
